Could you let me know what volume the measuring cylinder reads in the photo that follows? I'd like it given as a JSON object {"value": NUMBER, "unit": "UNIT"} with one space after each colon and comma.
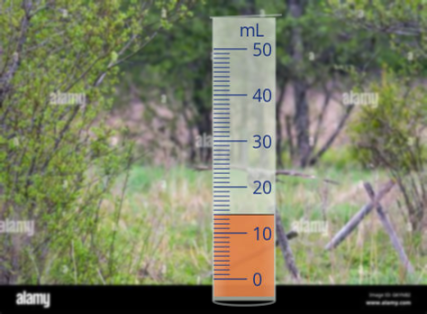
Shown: {"value": 14, "unit": "mL"}
